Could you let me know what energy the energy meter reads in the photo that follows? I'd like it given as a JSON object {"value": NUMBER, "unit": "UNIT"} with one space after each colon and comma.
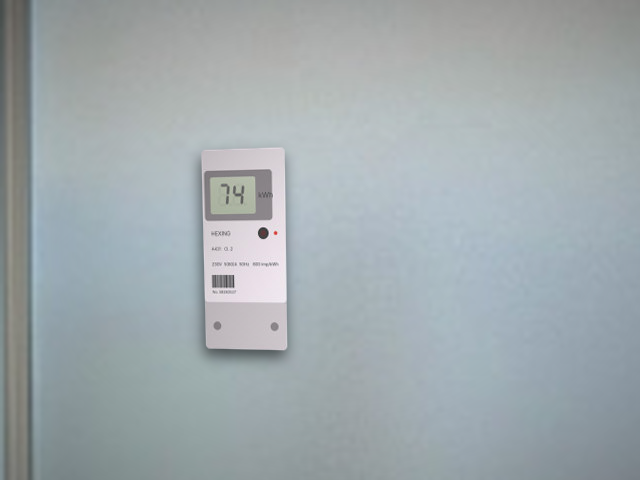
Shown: {"value": 74, "unit": "kWh"}
